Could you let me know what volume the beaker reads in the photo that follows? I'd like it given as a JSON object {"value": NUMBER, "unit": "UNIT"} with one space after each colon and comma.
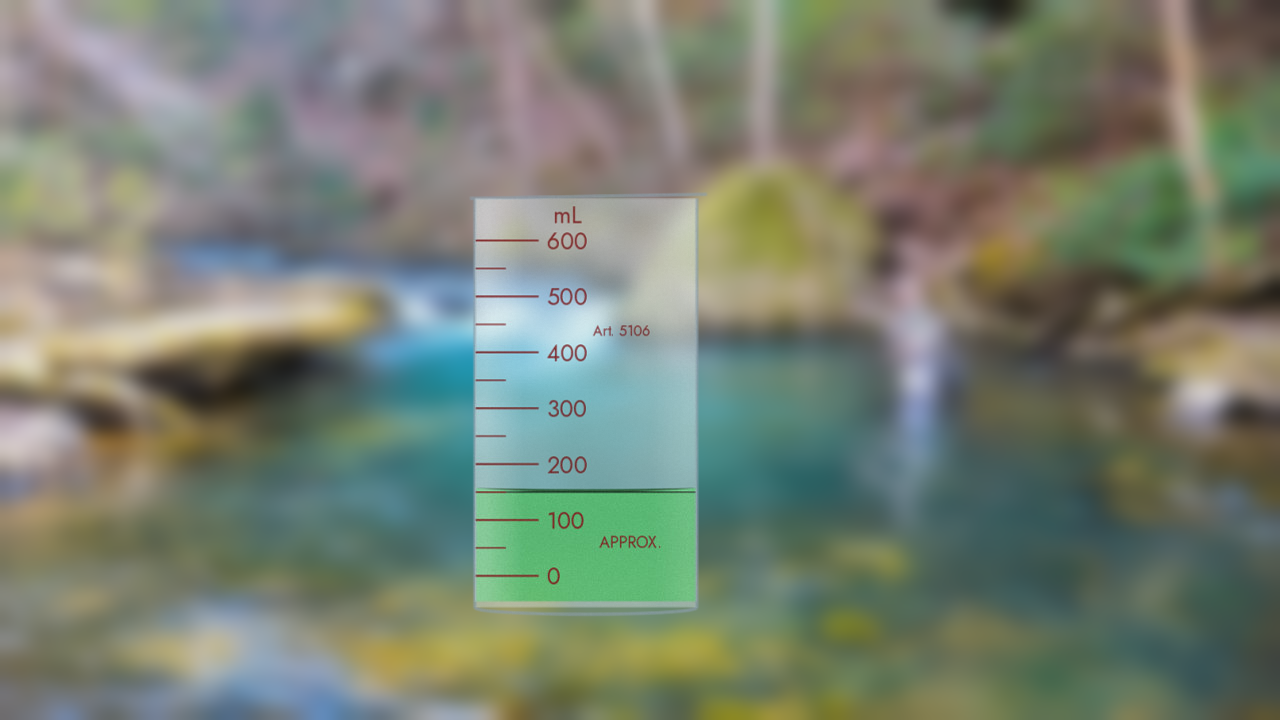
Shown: {"value": 150, "unit": "mL"}
